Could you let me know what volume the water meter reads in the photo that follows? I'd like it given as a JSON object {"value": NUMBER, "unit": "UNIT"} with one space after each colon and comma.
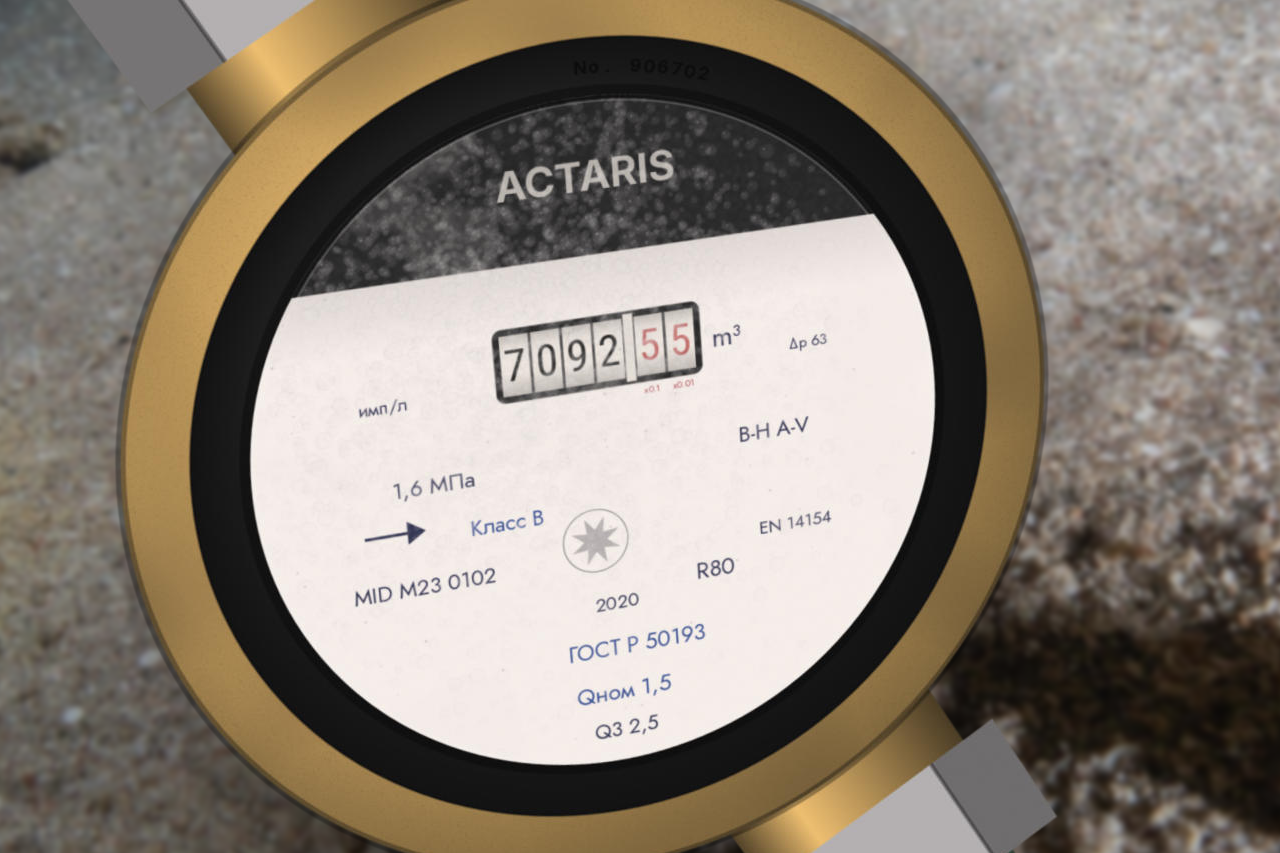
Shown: {"value": 7092.55, "unit": "m³"}
